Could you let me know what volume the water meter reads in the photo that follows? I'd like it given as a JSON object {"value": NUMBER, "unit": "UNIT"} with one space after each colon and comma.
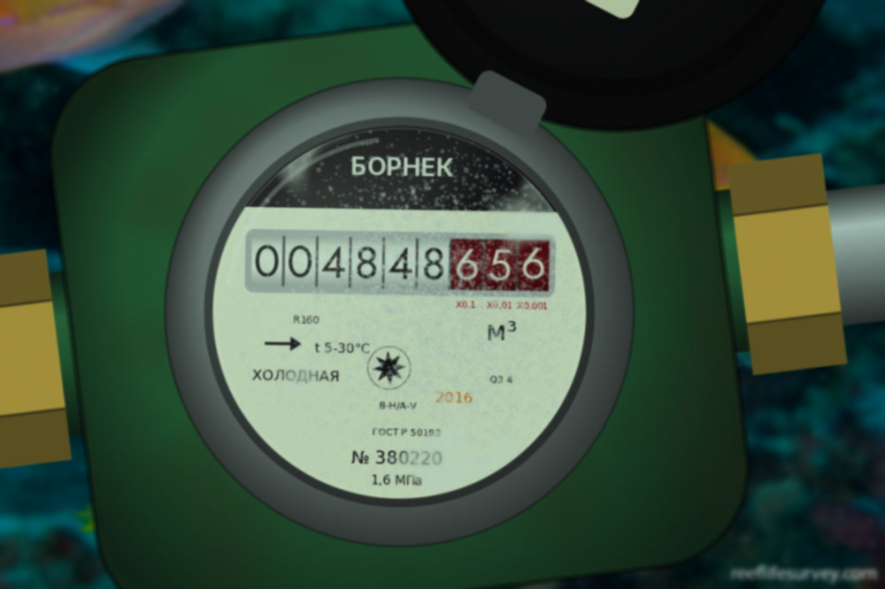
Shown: {"value": 4848.656, "unit": "m³"}
